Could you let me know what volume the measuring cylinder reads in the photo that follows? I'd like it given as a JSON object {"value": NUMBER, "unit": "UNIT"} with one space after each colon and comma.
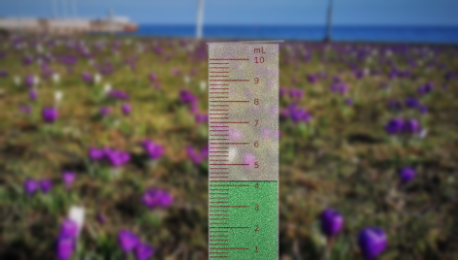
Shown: {"value": 4.2, "unit": "mL"}
